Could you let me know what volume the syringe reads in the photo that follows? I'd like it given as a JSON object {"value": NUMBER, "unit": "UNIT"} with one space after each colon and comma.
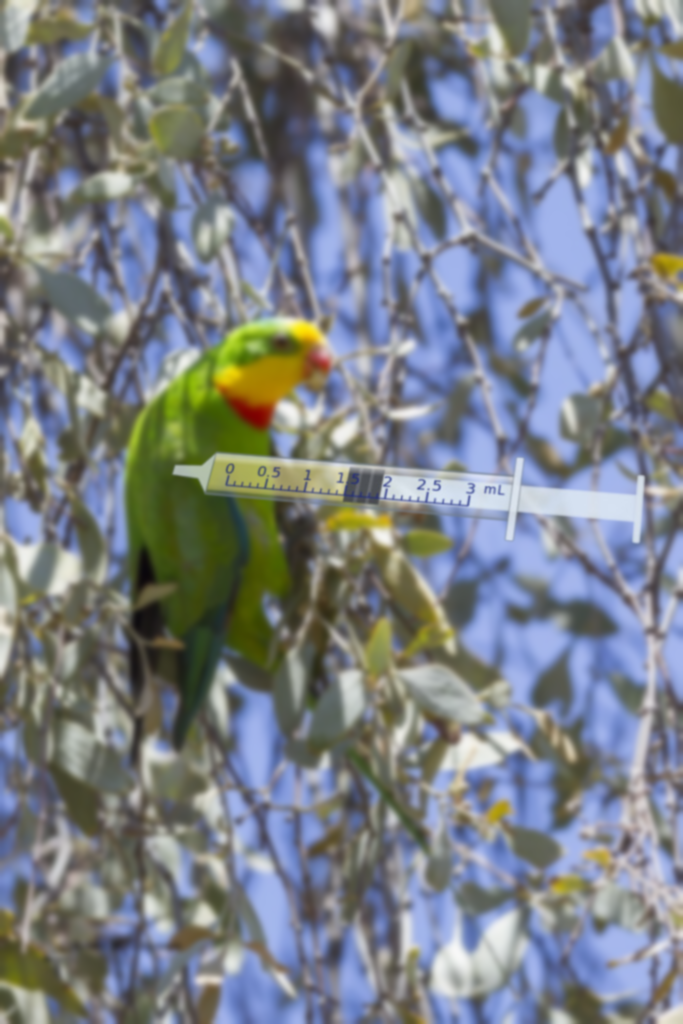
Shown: {"value": 1.5, "unit": "mL"}
